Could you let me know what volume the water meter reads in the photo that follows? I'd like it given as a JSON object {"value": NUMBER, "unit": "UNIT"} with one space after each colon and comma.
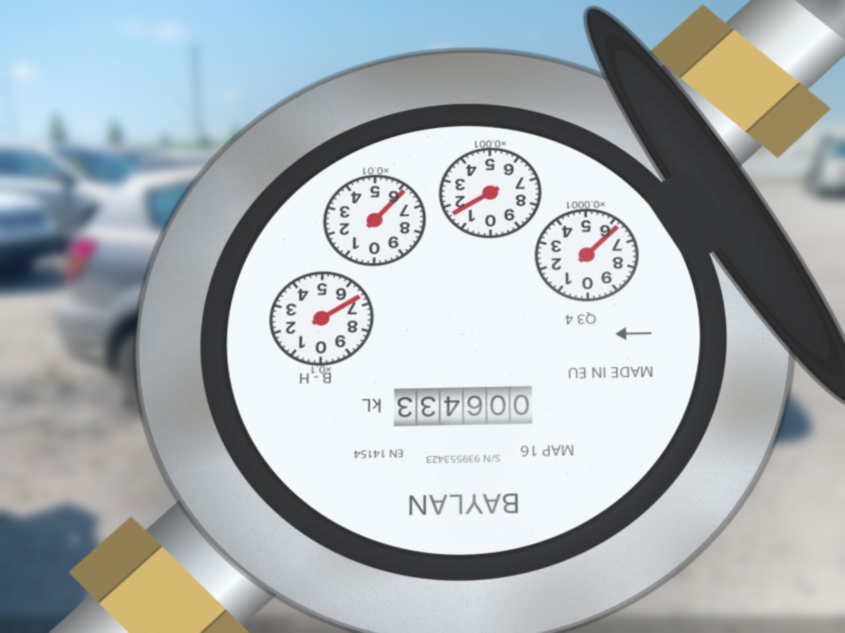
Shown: {"value": 6433.6616, "unit": "kL"}
